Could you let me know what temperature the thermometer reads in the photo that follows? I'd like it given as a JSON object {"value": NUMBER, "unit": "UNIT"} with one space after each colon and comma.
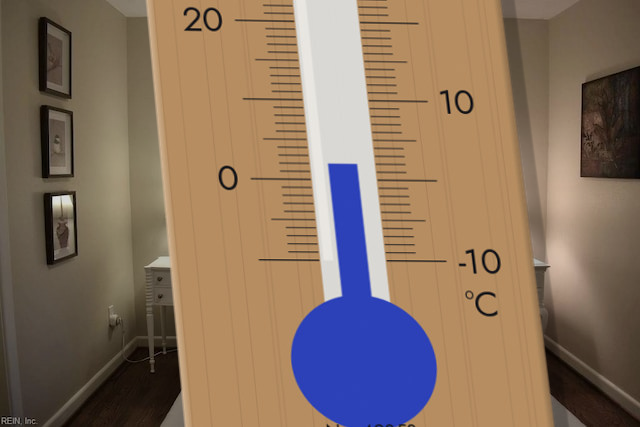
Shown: {"value": 2, "unit": "°C"}
